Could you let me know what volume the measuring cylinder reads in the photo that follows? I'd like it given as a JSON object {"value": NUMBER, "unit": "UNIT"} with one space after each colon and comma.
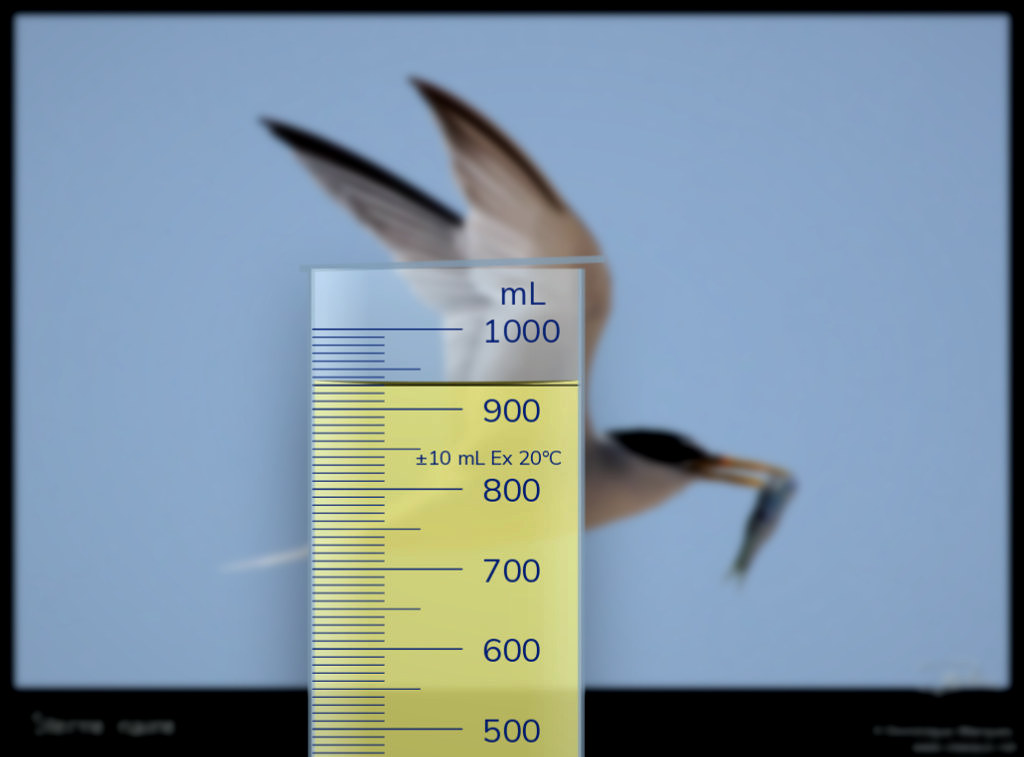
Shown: {"value": 930, "unit": "mL"}
